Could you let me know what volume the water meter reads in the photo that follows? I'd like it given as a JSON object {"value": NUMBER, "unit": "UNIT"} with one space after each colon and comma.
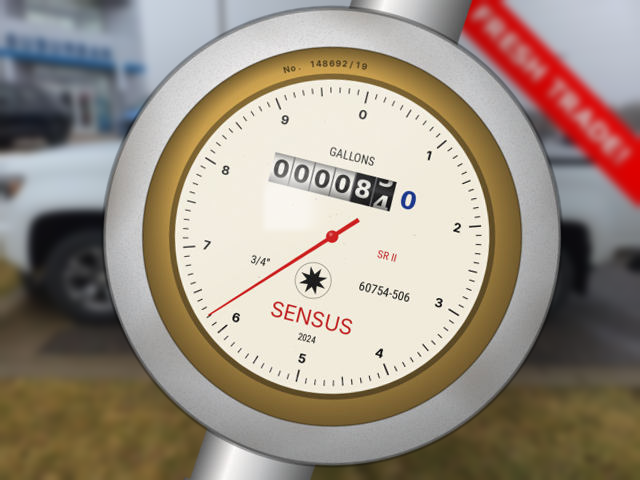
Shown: {"value": 836.2, "unit": "gal"}
